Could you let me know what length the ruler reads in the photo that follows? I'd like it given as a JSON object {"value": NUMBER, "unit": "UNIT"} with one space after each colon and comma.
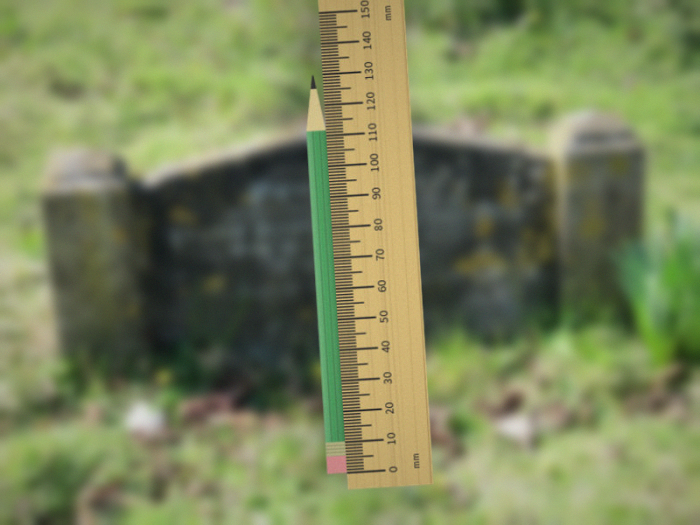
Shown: {"value": 130, "unit": "mm"}
